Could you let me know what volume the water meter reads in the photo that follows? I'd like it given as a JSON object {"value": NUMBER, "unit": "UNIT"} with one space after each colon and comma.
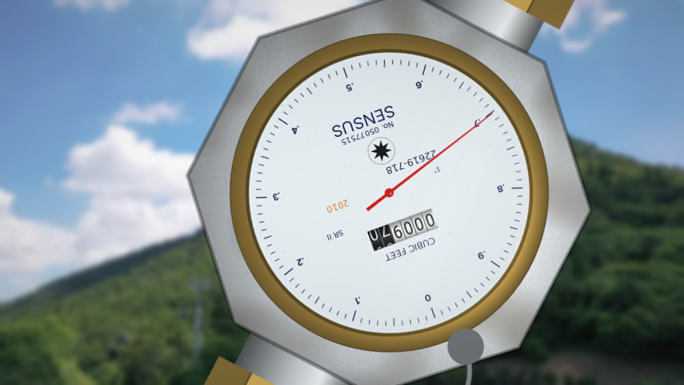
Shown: {"value": 969.70, "unit": "ft³"}
